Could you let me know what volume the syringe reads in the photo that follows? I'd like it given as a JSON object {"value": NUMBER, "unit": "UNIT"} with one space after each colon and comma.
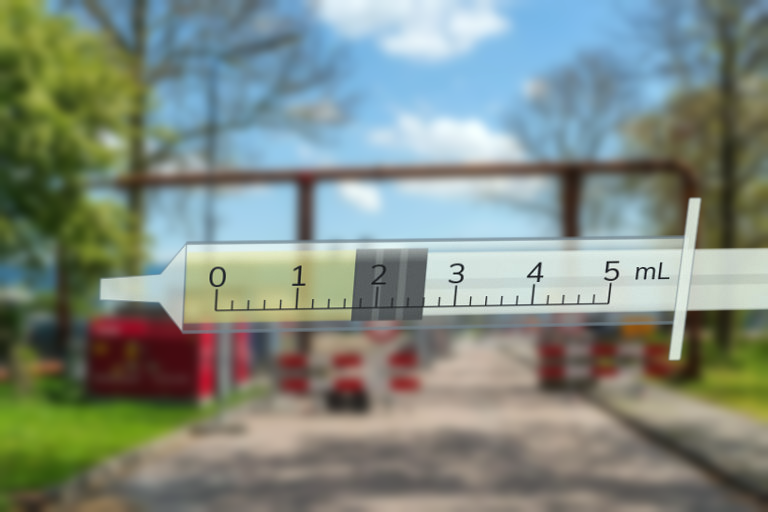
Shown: {"value": 1.7, "unit": "mL"}
